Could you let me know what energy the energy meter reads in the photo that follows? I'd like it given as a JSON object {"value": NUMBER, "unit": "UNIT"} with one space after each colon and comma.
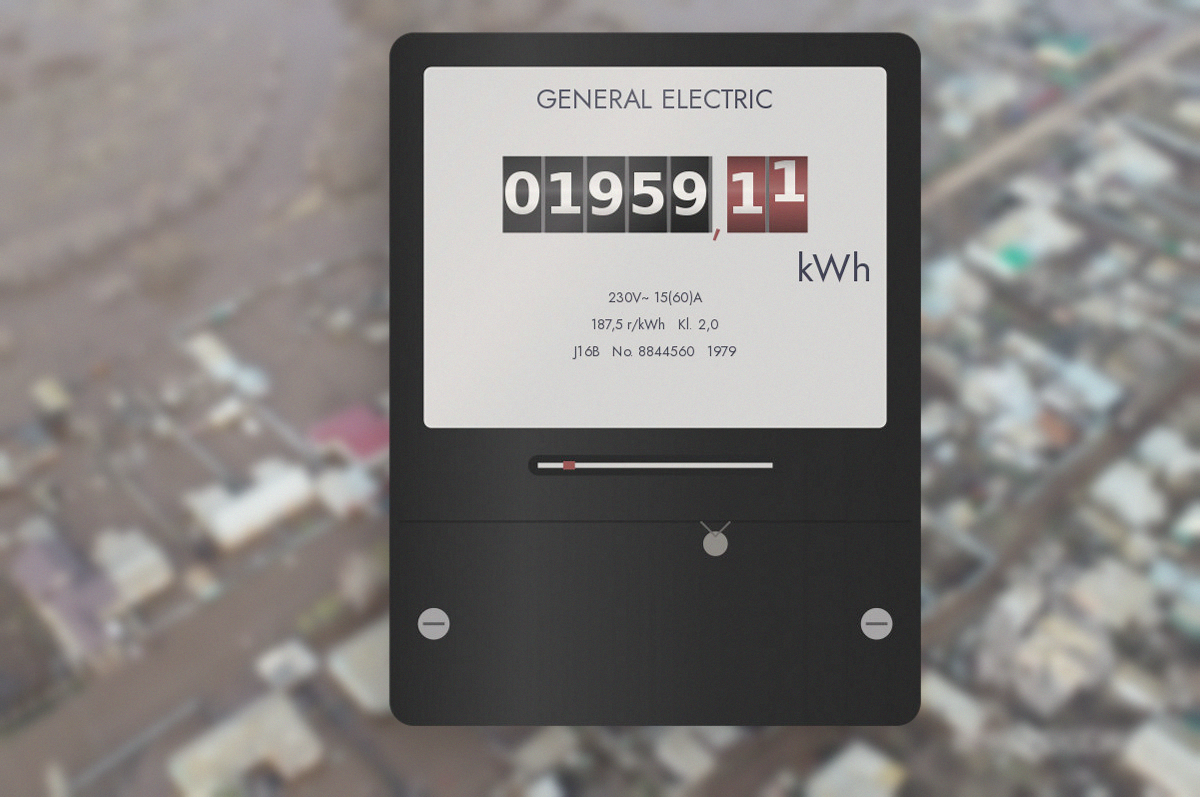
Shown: {"value": 1959.11, "unit": "kWh"}
